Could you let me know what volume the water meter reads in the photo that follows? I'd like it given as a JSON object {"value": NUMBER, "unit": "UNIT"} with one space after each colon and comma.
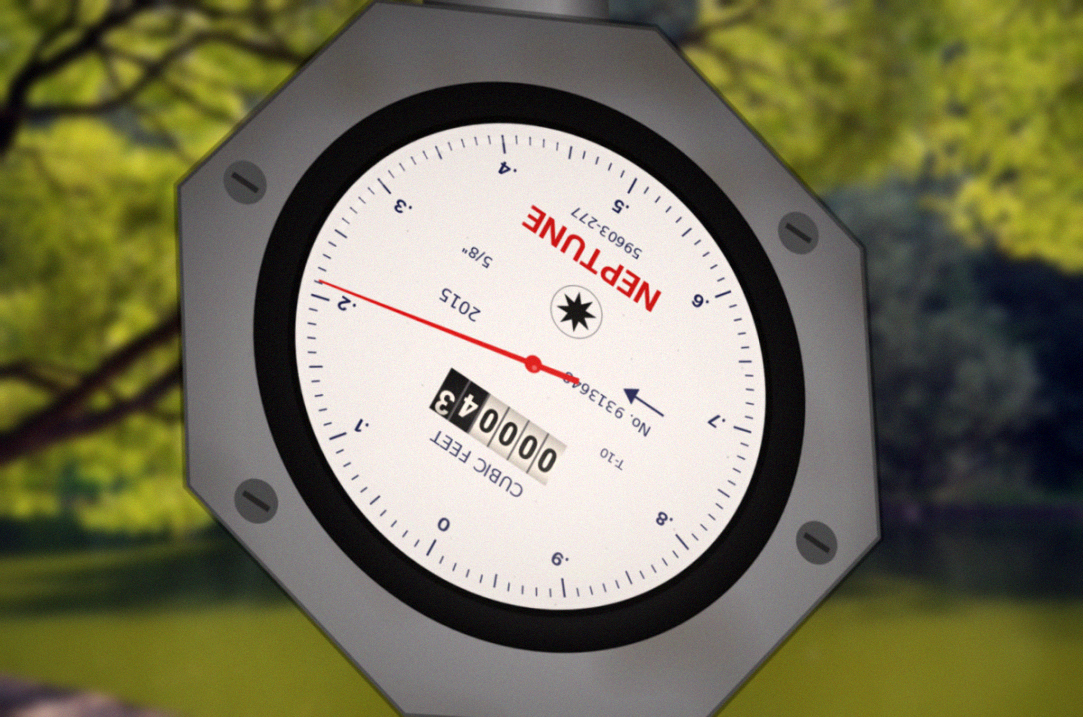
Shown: {"value": 43.21, "unit": "ft³"}
